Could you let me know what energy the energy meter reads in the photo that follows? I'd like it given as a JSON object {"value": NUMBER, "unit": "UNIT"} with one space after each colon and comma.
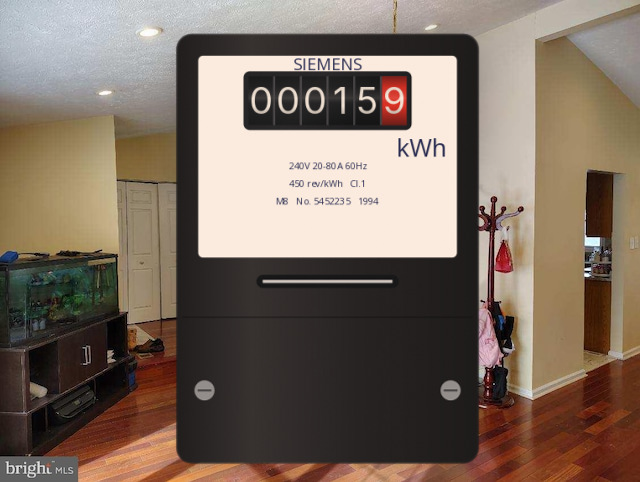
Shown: {"value": 15.9, "unit": "kWh"}
